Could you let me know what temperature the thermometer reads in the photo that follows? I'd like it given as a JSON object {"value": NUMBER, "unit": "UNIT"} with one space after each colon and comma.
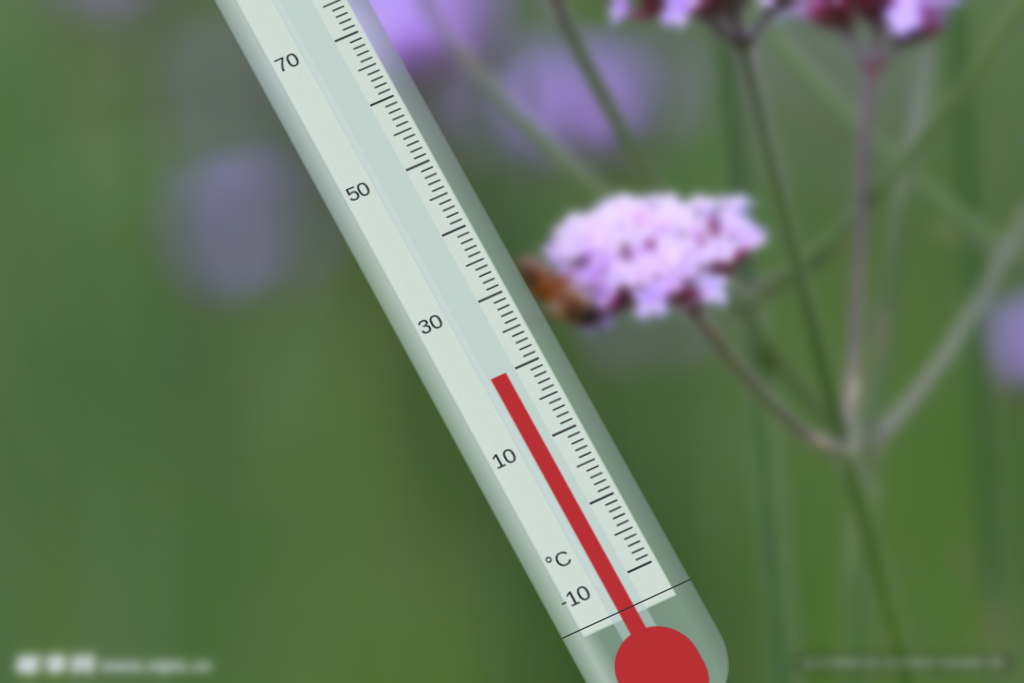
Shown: {"value": 20, "unit": "°C"}
